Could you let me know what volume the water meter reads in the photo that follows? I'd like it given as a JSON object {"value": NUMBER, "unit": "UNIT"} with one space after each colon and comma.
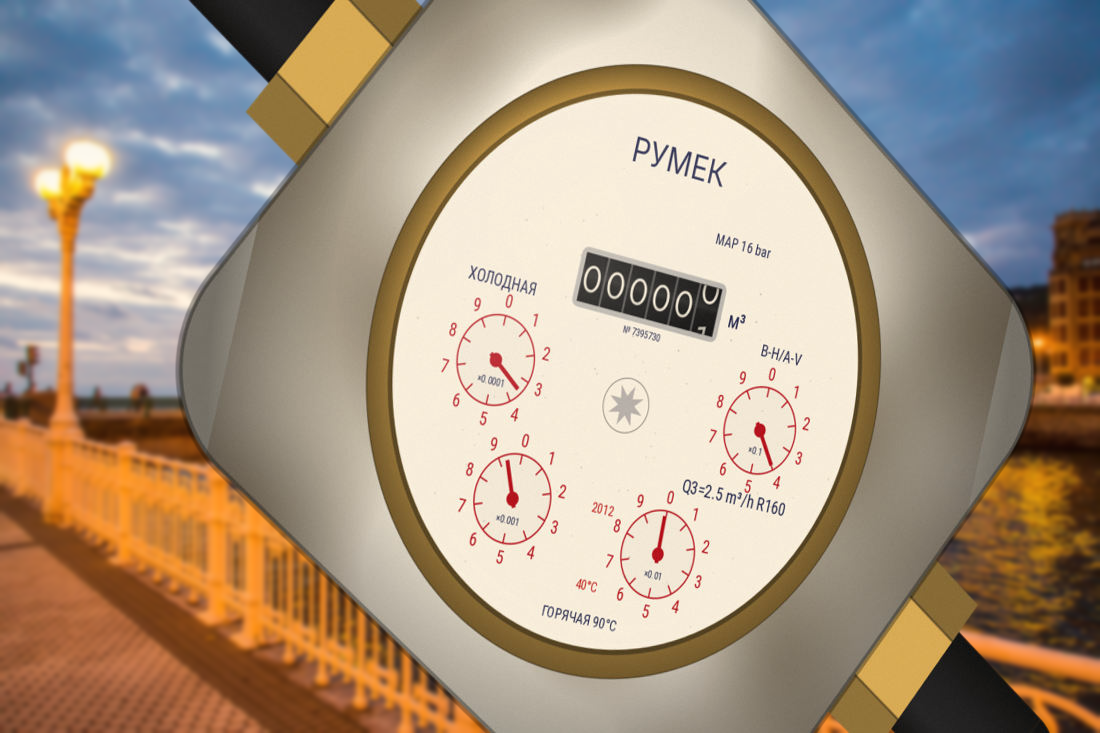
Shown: {"value": 0.3993, "unit": "m³"}
